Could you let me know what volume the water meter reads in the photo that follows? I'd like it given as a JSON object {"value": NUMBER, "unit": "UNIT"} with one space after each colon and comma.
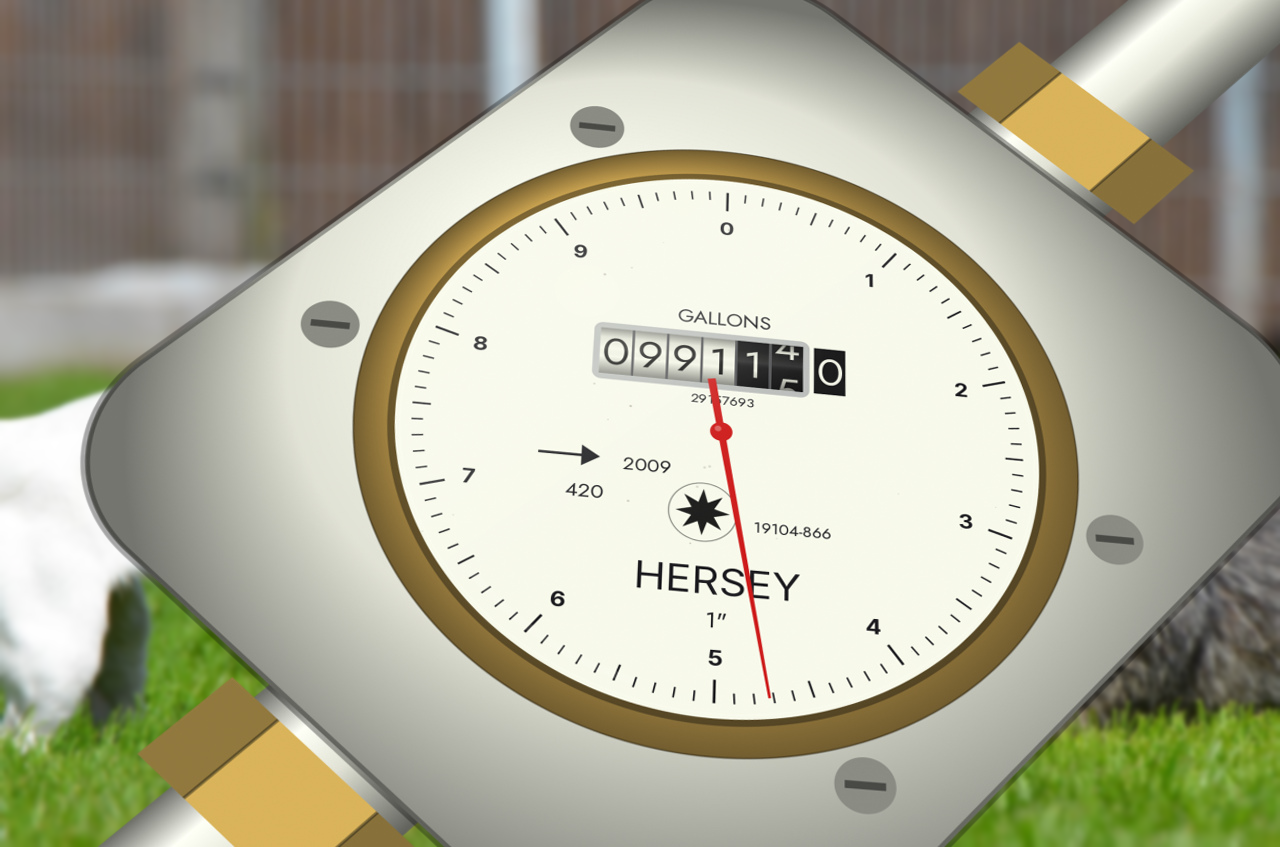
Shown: {"value": 991144.7, "unit": "gal"}
